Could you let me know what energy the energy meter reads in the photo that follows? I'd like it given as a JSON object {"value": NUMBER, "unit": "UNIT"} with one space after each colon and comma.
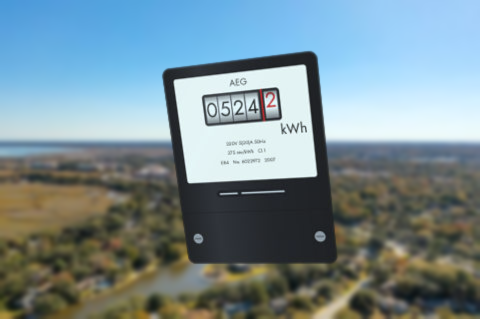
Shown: {"value": 524.2, "unit": "kWh"}
